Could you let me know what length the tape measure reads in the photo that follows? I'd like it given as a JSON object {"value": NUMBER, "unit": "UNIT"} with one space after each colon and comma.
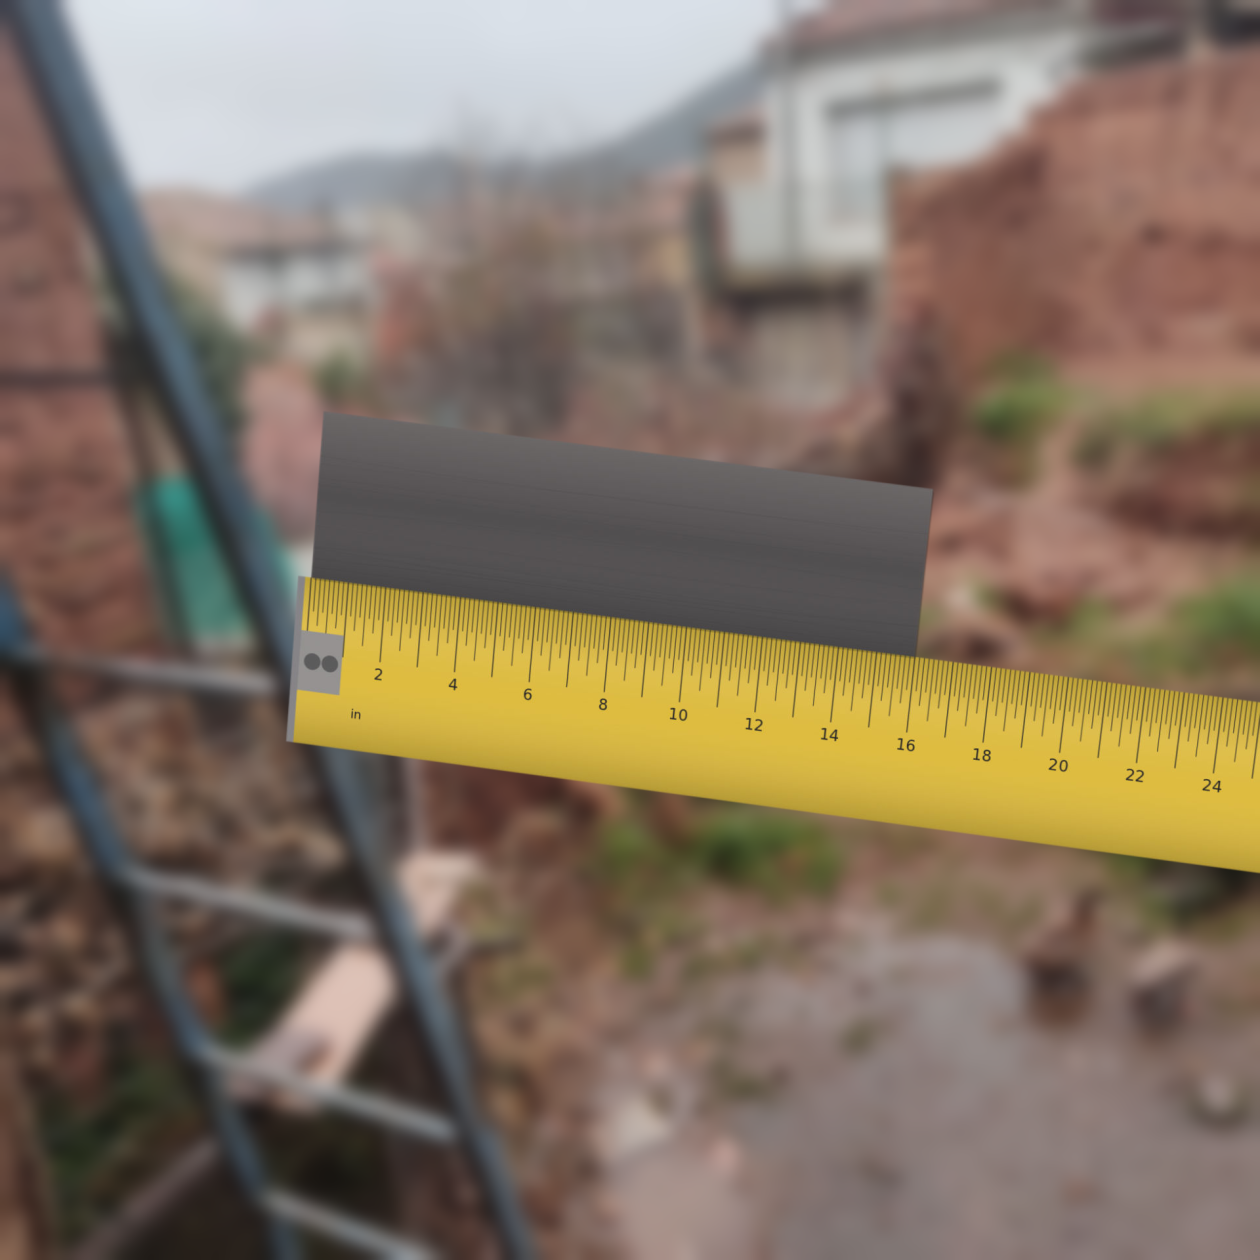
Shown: {"value": 16, "unit": "in"}
